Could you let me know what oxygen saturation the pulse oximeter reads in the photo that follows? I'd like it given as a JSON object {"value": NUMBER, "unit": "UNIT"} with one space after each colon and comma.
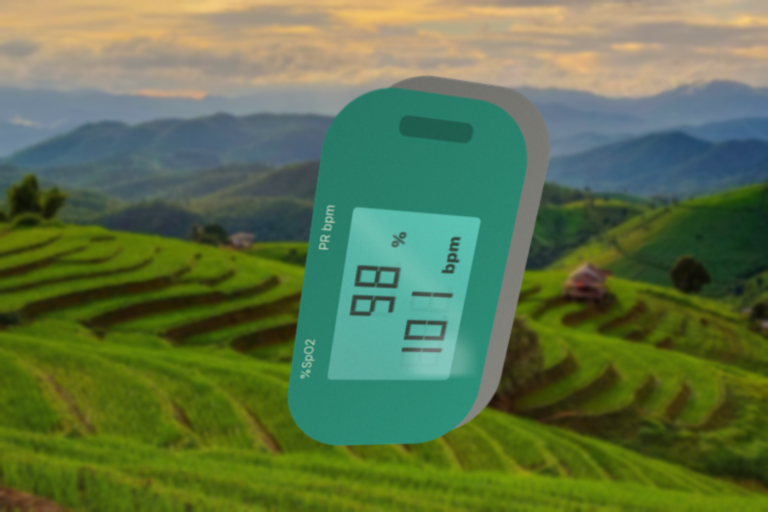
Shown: {"value": 98, "unit": "%"}
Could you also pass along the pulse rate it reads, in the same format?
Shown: {"value": 101, "unit": "bpm"}
